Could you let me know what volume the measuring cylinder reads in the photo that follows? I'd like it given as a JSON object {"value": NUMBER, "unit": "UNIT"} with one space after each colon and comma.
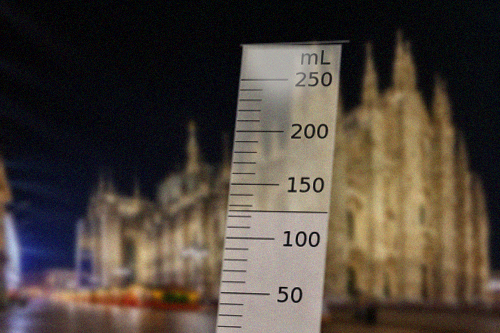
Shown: {"value": 125, "unit": "mL"}
